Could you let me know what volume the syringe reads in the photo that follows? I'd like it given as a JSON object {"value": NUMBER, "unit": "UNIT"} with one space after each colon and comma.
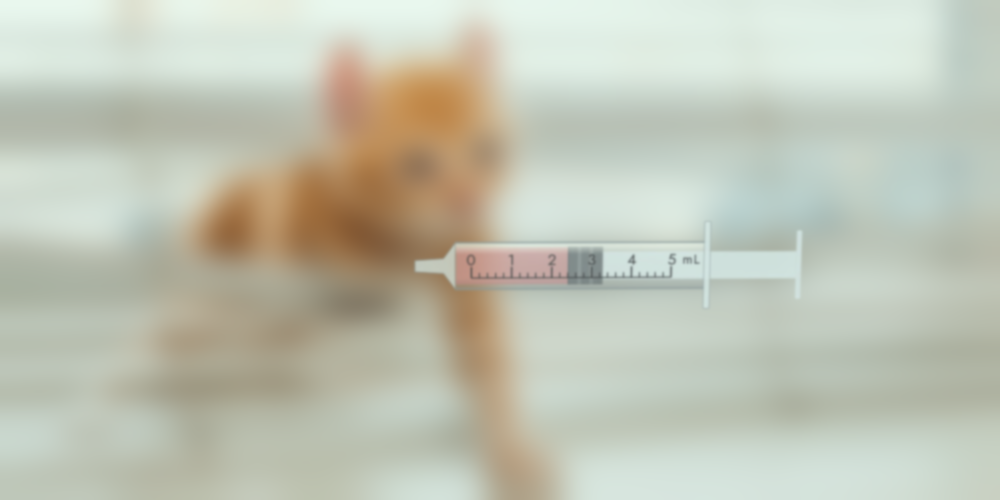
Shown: {"value": 2.4, "unit": "mL"}
